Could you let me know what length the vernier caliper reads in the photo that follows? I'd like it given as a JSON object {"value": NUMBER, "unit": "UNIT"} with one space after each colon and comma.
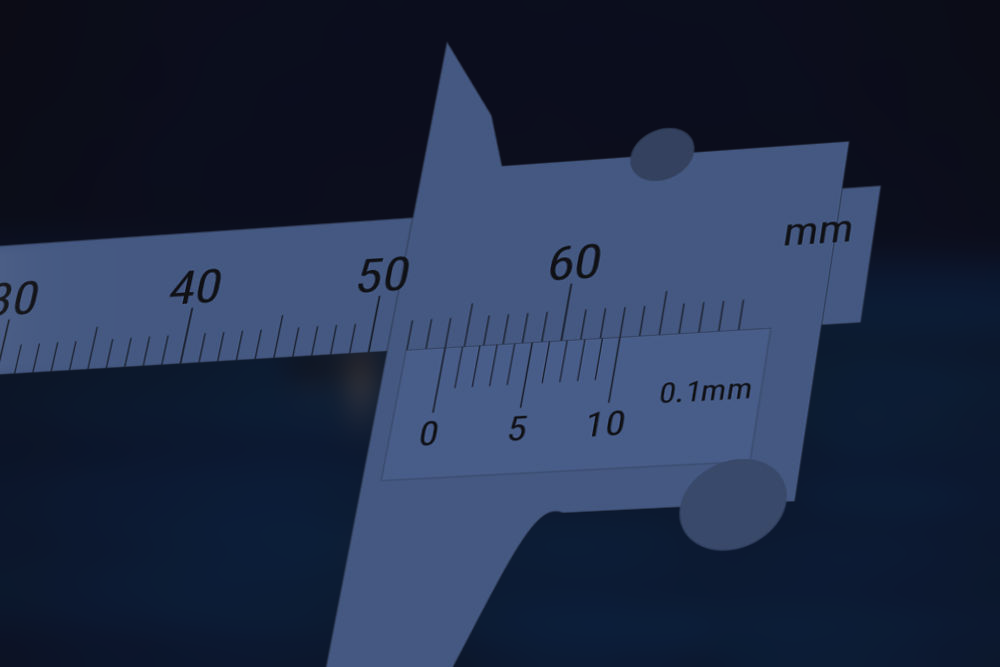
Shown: {"value": 54.0, "unit": "mm"}
